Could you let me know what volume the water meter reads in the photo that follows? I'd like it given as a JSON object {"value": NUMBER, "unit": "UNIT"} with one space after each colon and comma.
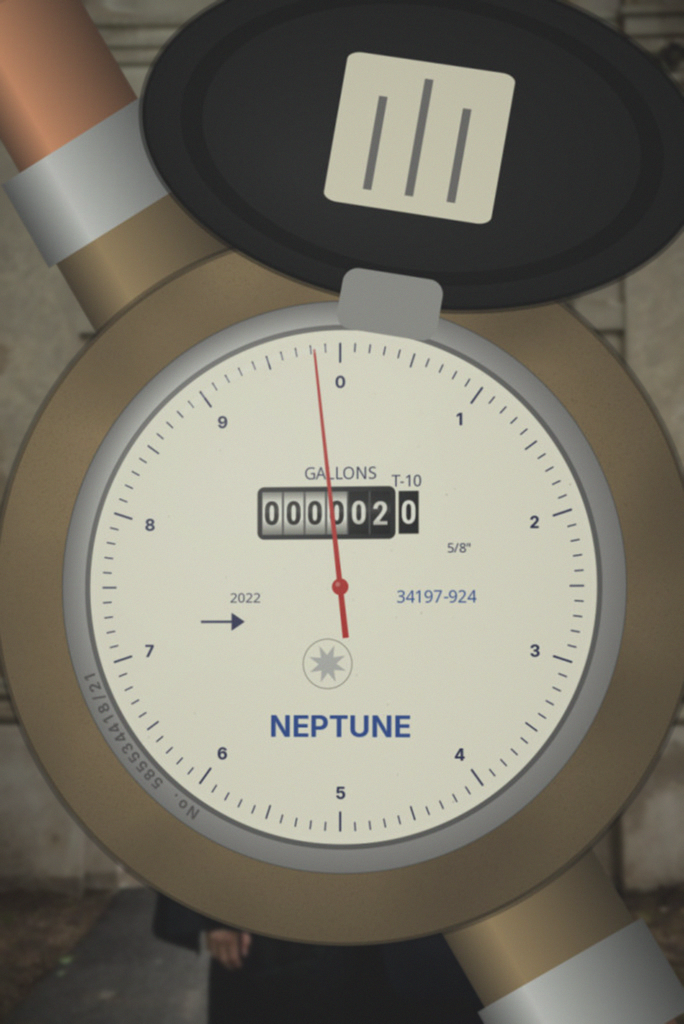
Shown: {"value": 19.8, "unit": "gal"}
